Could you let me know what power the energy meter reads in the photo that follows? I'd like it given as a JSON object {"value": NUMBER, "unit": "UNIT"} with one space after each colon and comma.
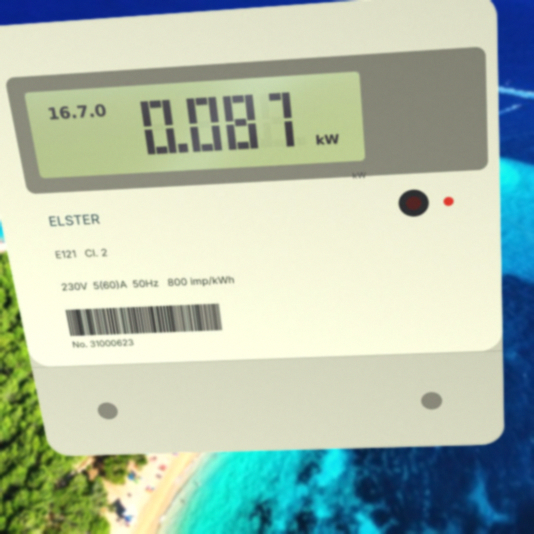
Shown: {"value": 0.087, "unit": "kW"}
